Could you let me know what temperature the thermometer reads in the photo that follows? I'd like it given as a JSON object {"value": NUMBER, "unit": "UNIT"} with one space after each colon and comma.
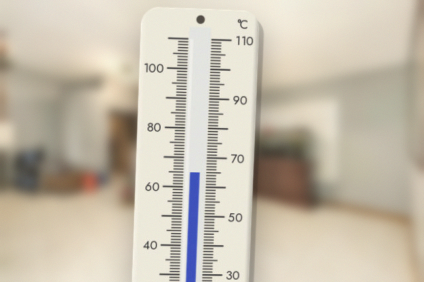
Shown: {"value": 65, "unit": "°C"}
